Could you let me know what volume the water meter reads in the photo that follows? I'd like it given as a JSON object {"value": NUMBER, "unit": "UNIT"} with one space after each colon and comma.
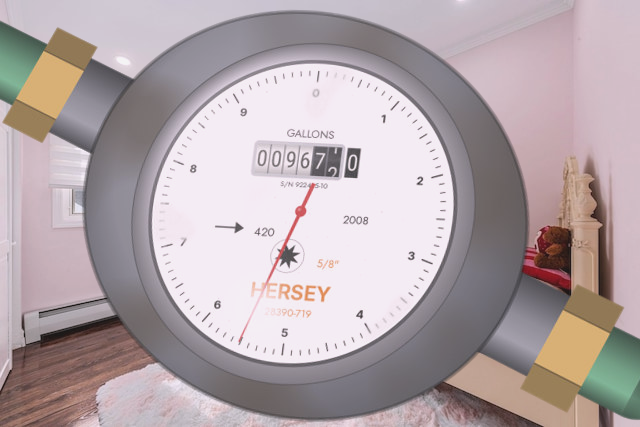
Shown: {"value": 96715.5, "unit": "gal"}
